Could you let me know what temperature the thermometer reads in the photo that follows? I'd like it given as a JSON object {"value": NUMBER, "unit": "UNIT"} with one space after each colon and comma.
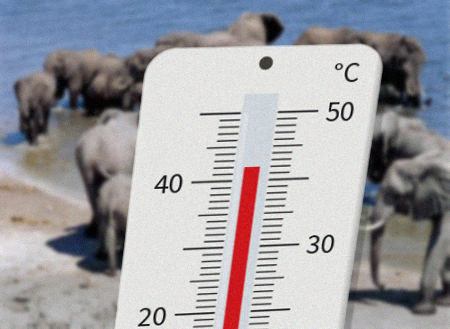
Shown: {"value": 42, "unit": "°C"}
